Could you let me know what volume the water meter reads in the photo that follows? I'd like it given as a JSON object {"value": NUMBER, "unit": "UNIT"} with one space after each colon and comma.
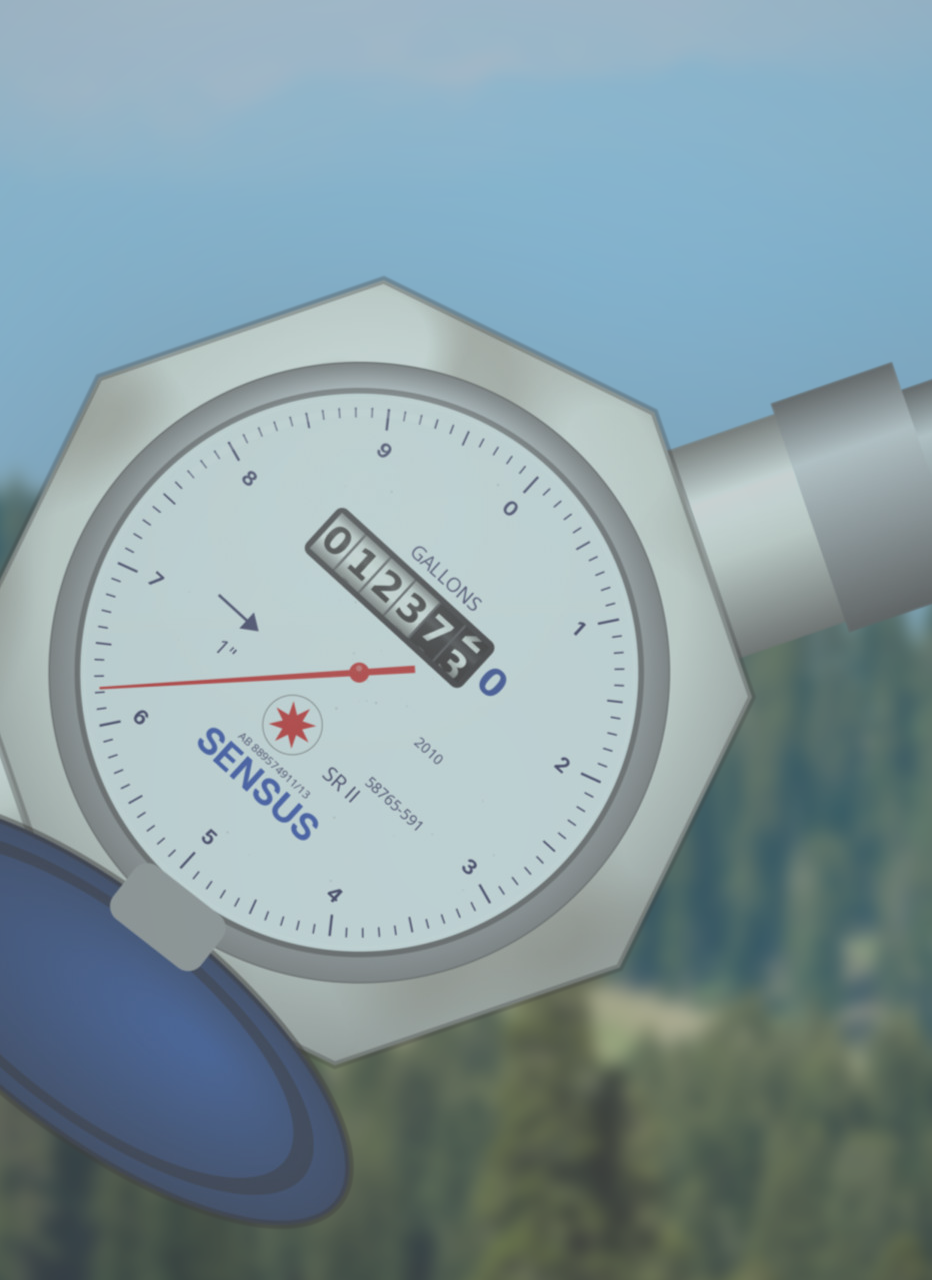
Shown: {"value": 123726.2, "unit": "gal"}
